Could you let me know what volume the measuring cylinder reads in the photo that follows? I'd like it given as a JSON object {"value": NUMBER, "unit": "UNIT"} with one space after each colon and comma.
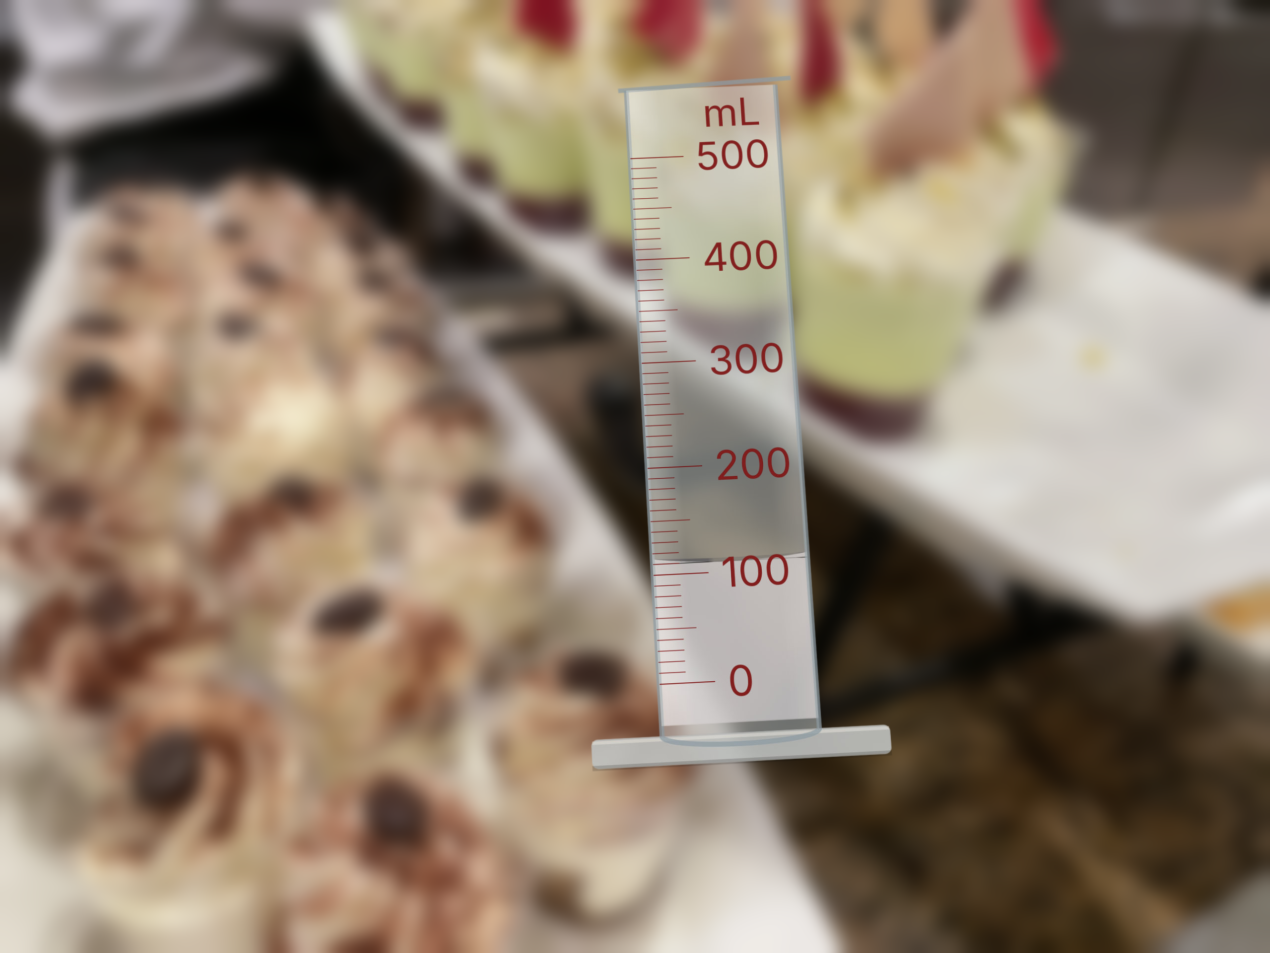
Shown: {"value": 110, "unit": "mL"}
